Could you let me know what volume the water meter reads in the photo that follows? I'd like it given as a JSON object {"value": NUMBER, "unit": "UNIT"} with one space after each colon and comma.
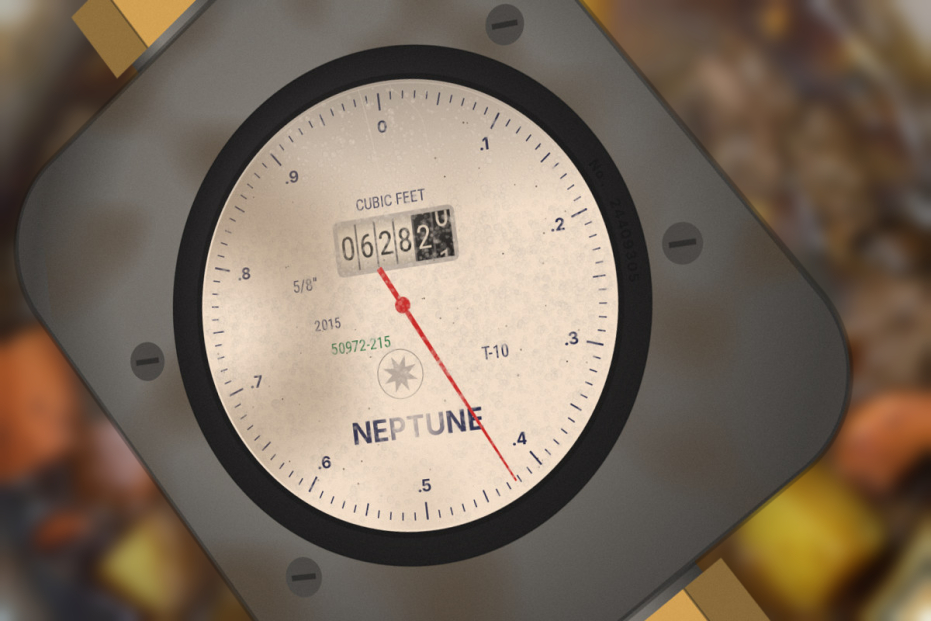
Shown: {"value": 62820.42, "unit": "ft³"}
